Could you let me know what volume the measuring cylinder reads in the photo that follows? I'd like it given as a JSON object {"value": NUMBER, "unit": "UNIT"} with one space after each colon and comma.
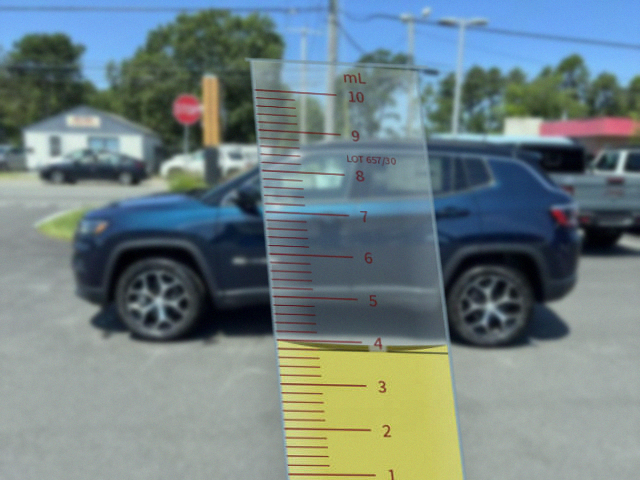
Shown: {"value": 3.8, "unit": "mL"}
